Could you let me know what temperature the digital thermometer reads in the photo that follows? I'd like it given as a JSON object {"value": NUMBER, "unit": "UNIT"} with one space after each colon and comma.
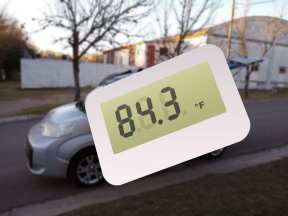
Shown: {"value": 84.3, "unit": "°F"}
